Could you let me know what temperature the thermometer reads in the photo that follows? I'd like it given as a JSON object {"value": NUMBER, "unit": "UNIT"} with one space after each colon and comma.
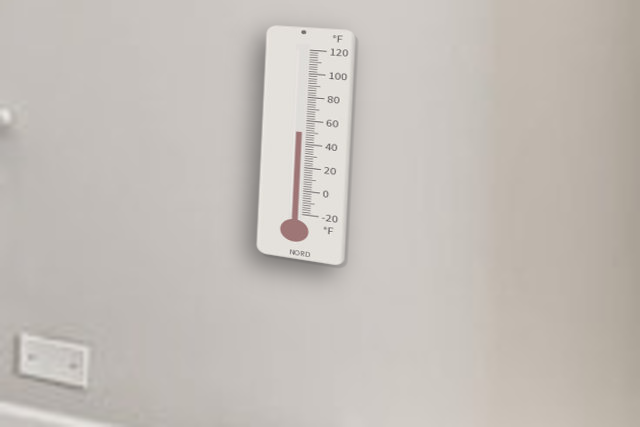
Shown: {"value": 50, "unit": "°F"}
